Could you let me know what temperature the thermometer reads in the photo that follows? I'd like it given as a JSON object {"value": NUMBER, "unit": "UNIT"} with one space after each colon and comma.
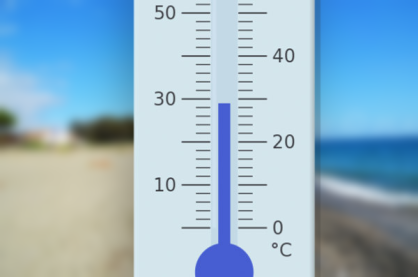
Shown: {"value": 29, "unit": "°C"}
